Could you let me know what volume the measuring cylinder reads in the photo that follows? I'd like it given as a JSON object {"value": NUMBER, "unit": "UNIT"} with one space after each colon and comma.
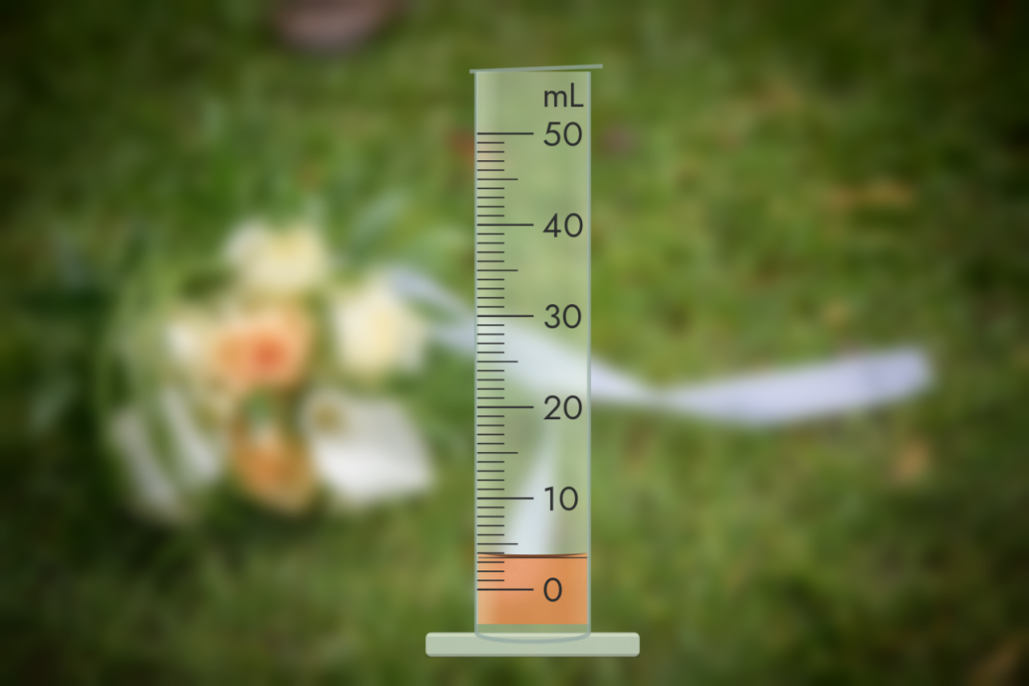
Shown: {"value": 3.5, "unit": "mL"}
